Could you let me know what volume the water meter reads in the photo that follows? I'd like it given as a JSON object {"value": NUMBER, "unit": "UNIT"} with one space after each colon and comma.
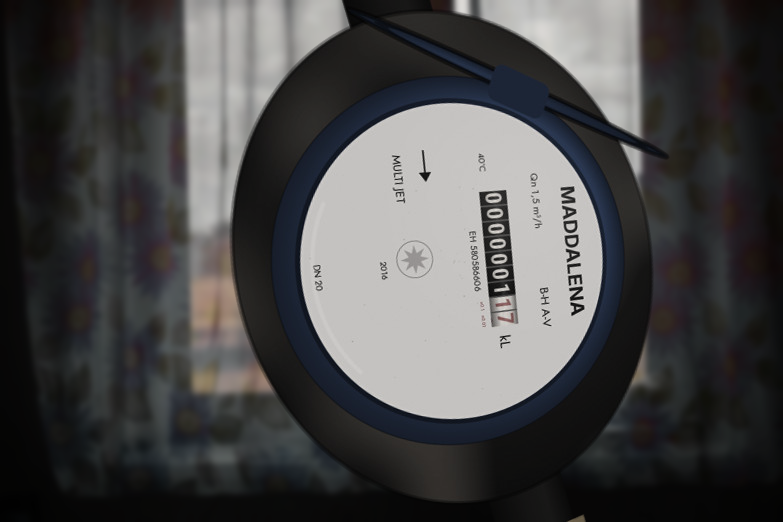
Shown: {"value": 1.17, "unit": "kL"}
